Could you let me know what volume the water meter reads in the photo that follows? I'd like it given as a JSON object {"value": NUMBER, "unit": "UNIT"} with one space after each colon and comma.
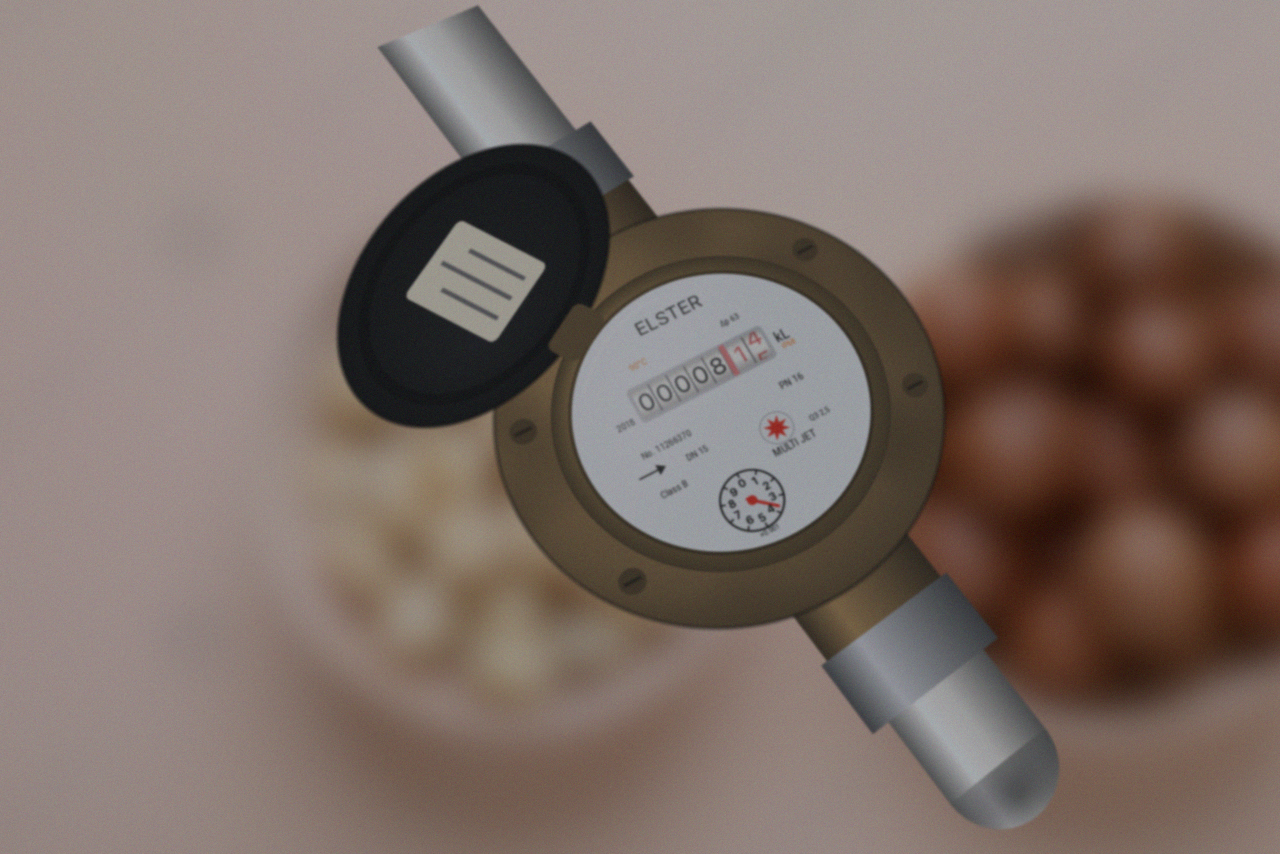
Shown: {"value": 8.143, "unit": "kL"}
